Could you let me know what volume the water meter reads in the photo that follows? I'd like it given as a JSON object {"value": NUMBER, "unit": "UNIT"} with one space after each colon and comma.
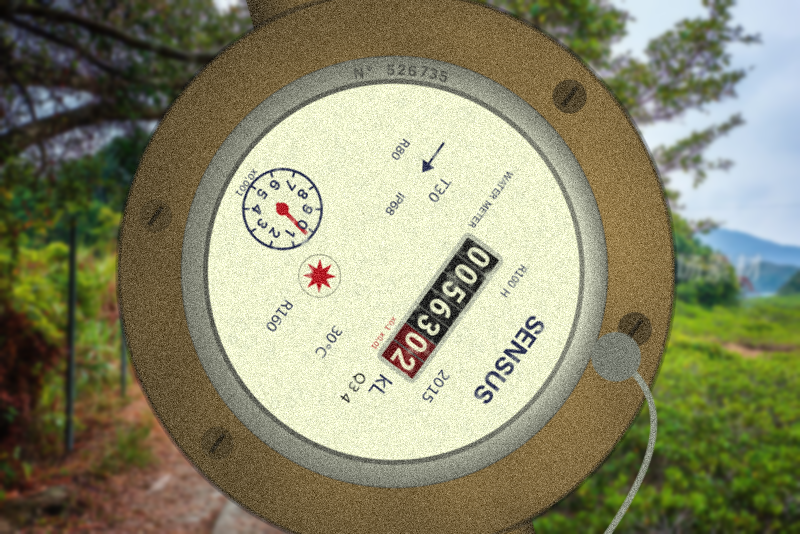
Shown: {"value": 563.020, "unit": "kL"}
